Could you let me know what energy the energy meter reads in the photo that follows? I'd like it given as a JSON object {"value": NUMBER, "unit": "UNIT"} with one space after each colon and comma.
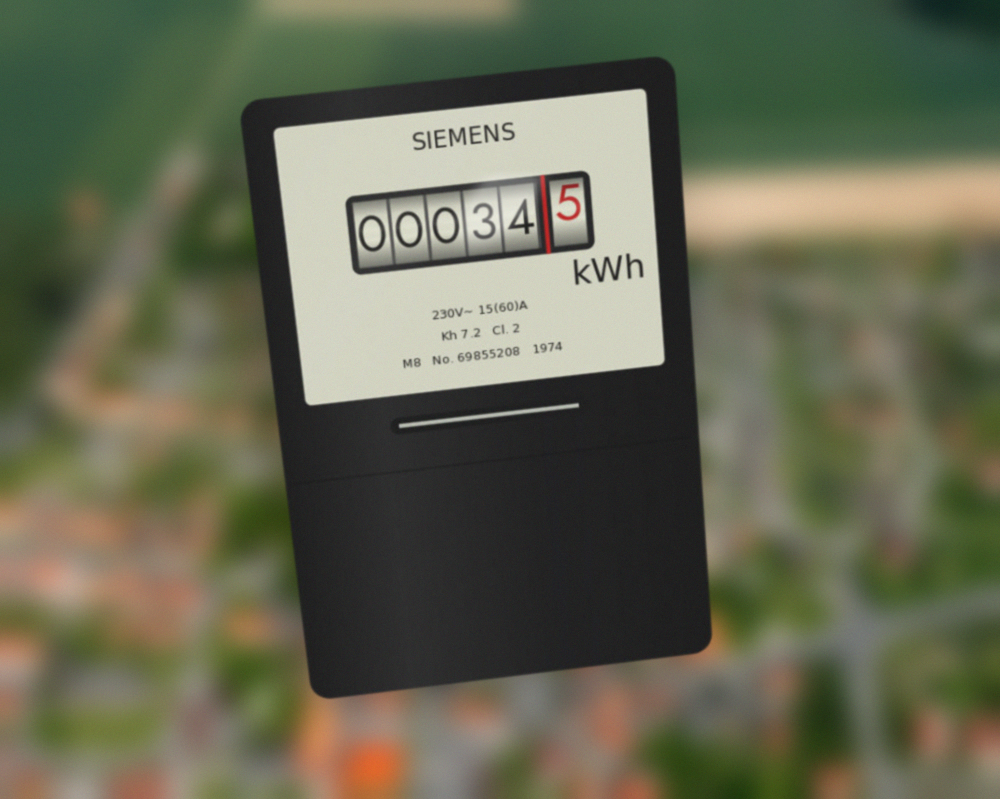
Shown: {"value": 34.5, "unit": "kWh"}
